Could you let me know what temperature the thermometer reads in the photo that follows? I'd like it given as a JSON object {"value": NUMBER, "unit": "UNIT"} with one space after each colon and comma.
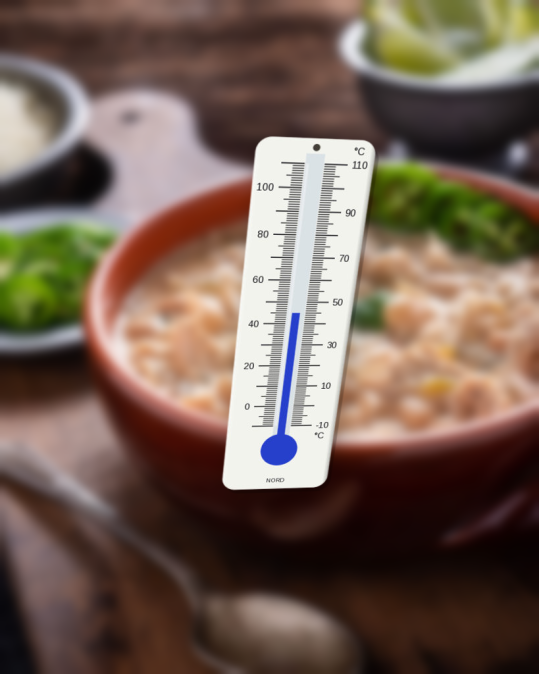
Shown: {"value": 45, "unit": "°C"}
